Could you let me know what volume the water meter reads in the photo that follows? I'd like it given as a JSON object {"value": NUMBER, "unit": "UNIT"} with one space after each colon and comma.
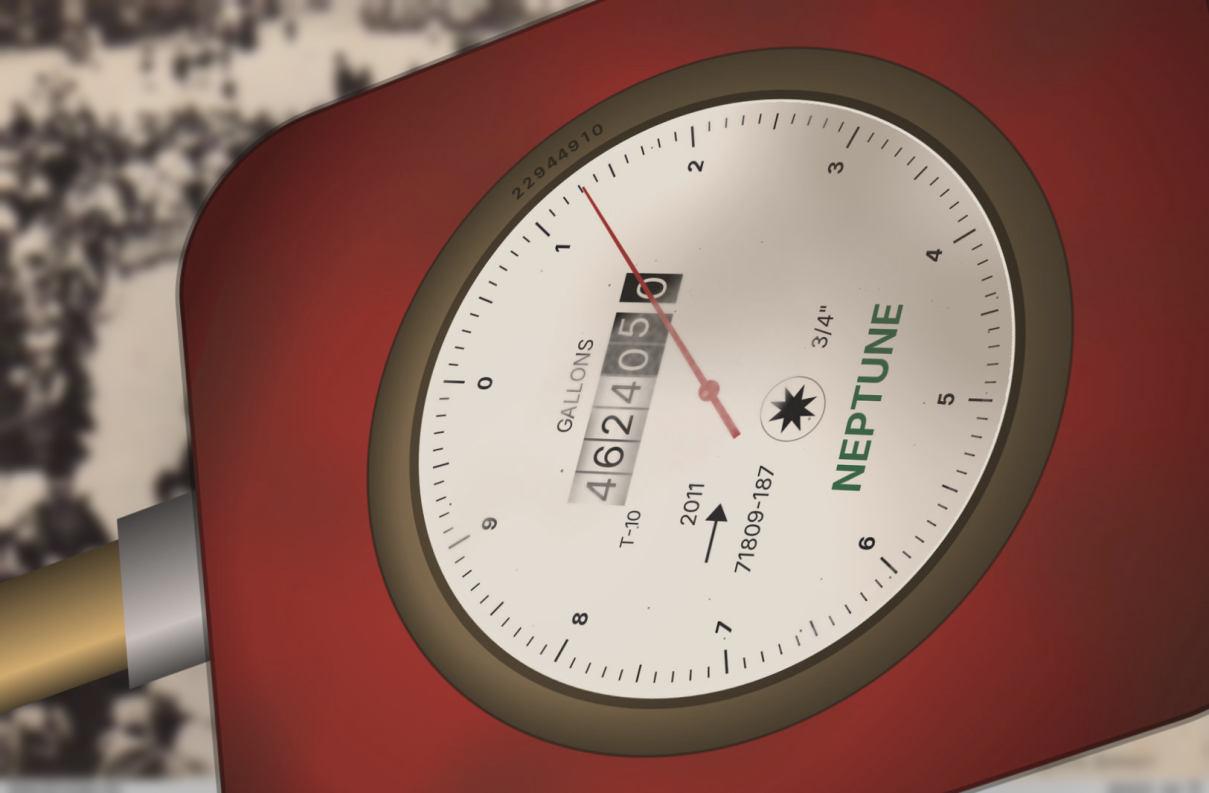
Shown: {"value": 4624051.3, "unit": "gal"}
